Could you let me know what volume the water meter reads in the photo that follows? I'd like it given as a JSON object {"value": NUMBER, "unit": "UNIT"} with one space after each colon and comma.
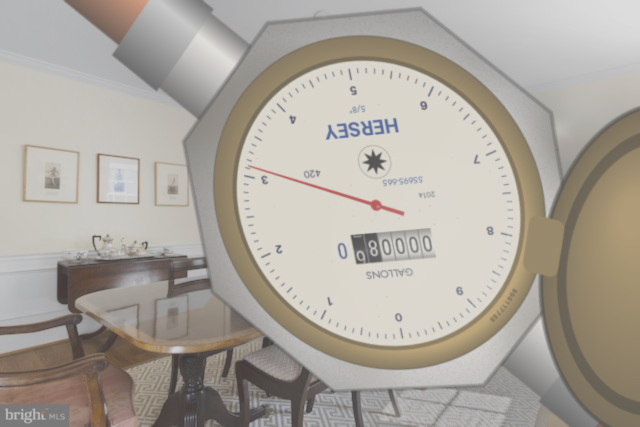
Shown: {"value": 863.1, "unit": "gal"}
